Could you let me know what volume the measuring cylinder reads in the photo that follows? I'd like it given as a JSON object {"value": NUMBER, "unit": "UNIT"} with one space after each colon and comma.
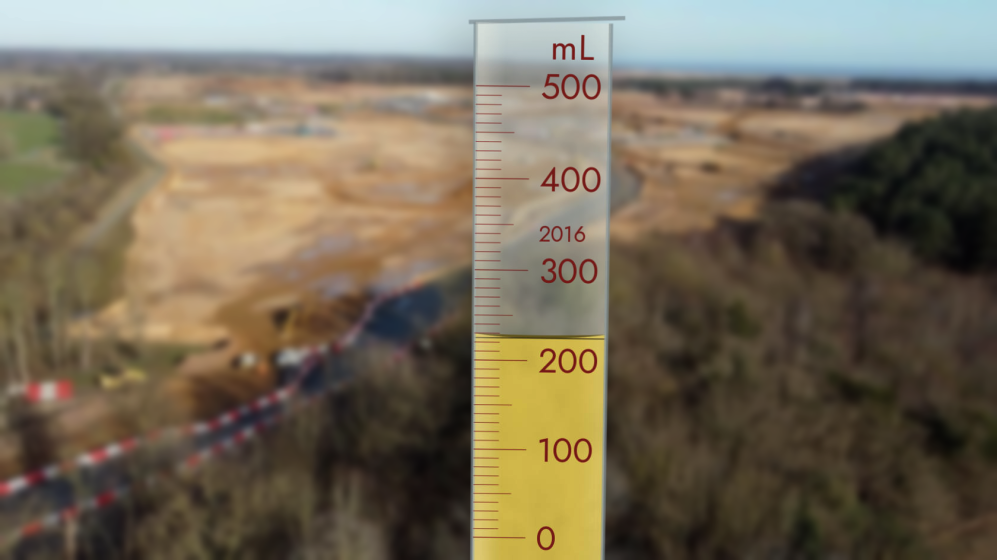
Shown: {"value": 225, "unit": "mL"}
